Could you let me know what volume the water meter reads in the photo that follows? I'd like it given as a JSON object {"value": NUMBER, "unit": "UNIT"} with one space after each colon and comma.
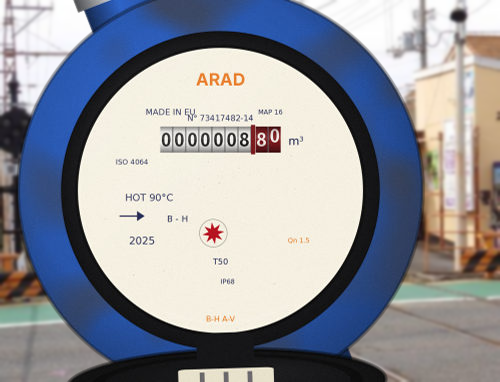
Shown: {"value": 8.80, "unit": "m³"}
